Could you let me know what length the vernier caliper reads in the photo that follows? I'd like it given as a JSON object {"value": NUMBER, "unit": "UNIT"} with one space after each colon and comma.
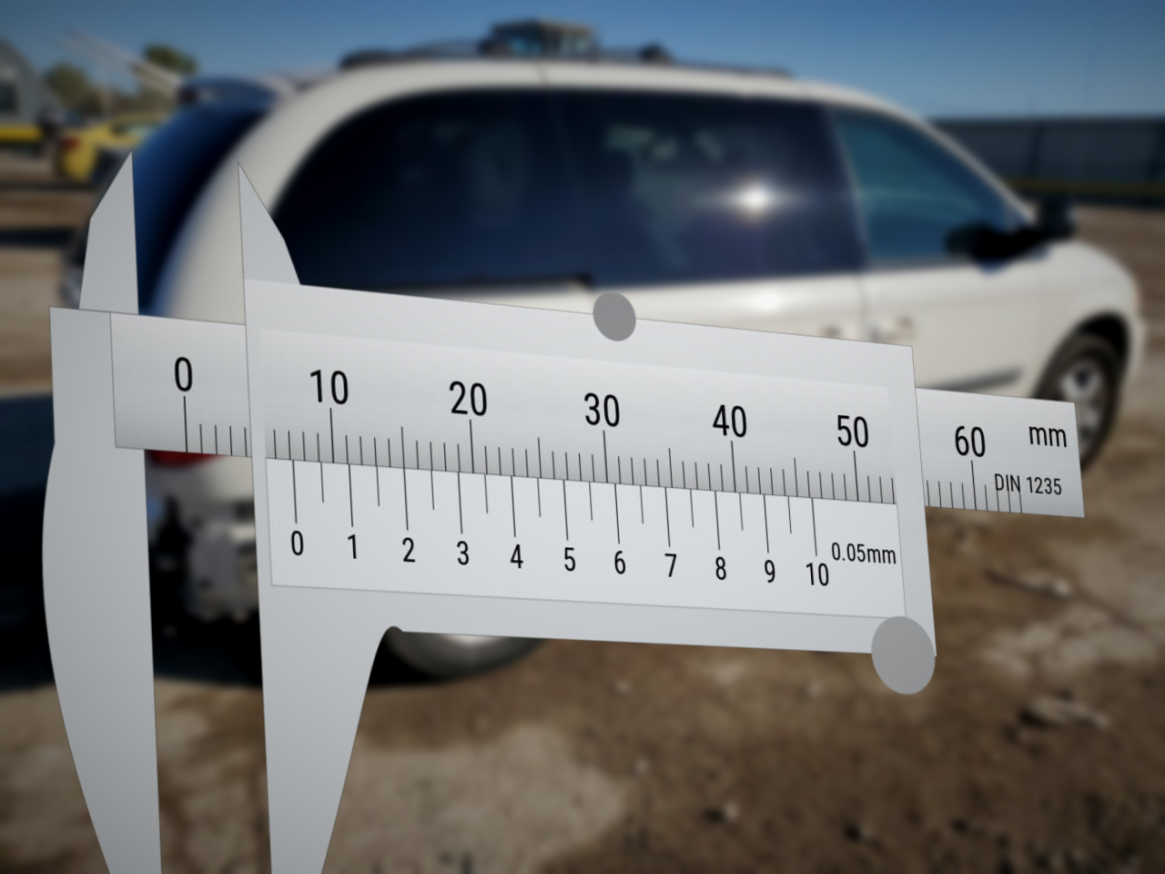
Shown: {"value": 7.2, "unit": "mm"}
